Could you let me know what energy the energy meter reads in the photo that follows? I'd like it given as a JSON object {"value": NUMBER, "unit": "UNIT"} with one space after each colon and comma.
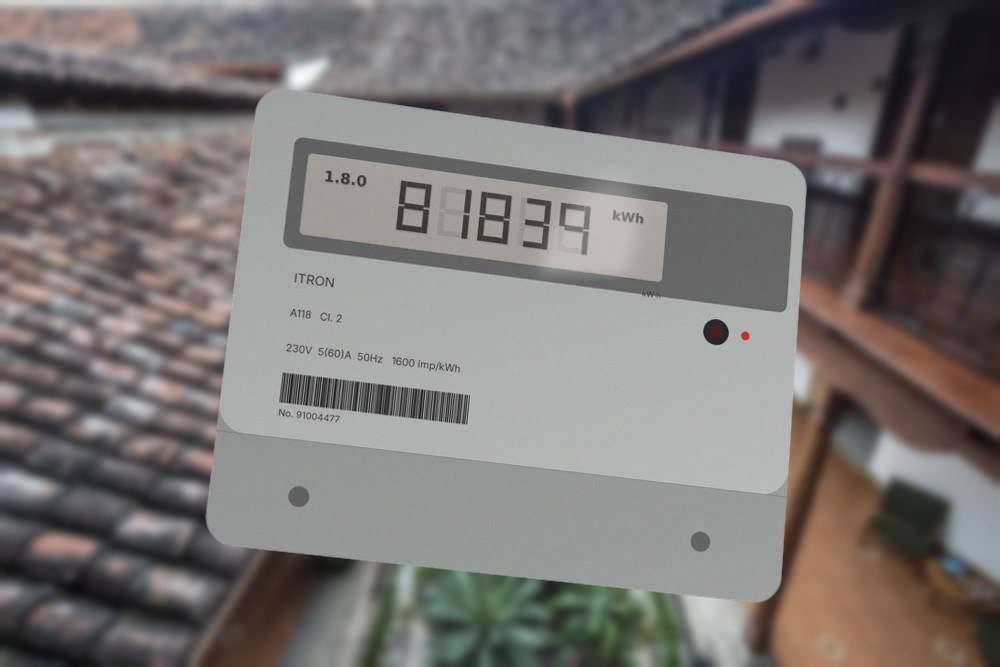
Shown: {"value": 81839, "unit": "kWh"}
